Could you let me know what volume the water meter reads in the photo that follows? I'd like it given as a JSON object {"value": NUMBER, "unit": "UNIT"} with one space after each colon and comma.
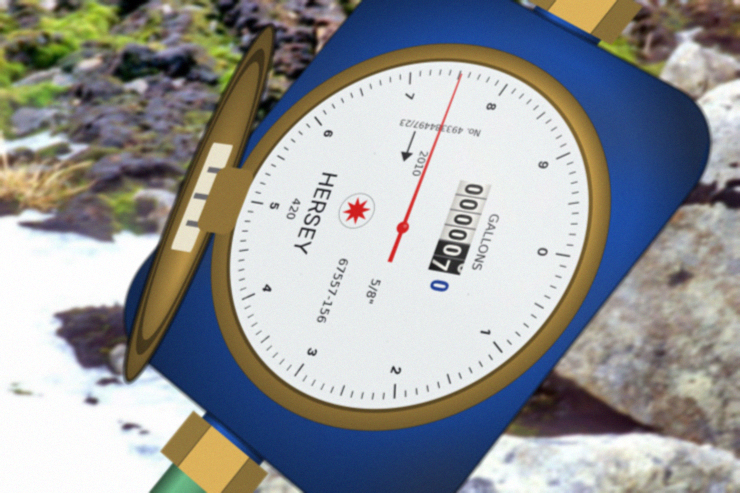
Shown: {"value": 67.5, "unit": "gal"}
